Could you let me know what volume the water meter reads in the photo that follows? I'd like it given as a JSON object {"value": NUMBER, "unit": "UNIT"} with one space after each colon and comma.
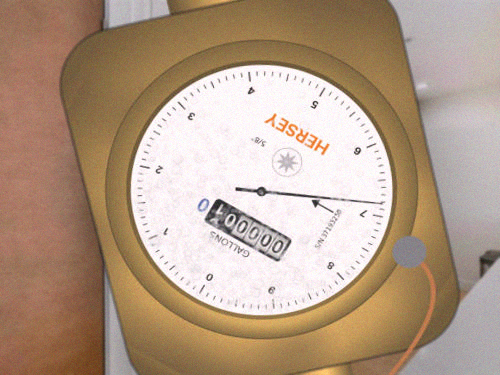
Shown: {"value": 6.8, "unit": "gal"}
